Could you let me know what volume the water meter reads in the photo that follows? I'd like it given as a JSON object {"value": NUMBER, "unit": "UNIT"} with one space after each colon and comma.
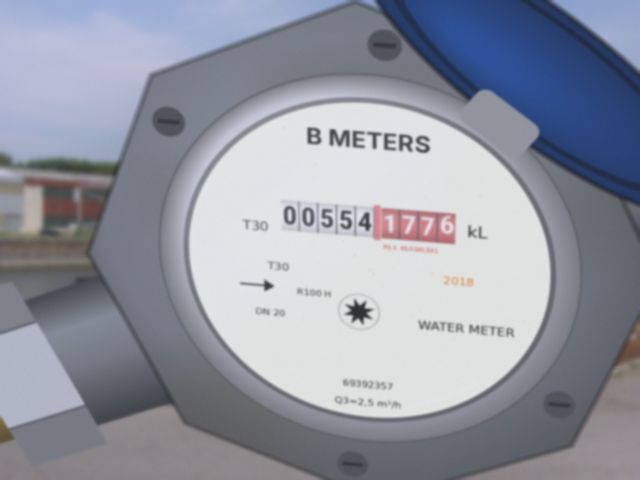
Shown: {"value": 554.1776, "unit": "kL"}
